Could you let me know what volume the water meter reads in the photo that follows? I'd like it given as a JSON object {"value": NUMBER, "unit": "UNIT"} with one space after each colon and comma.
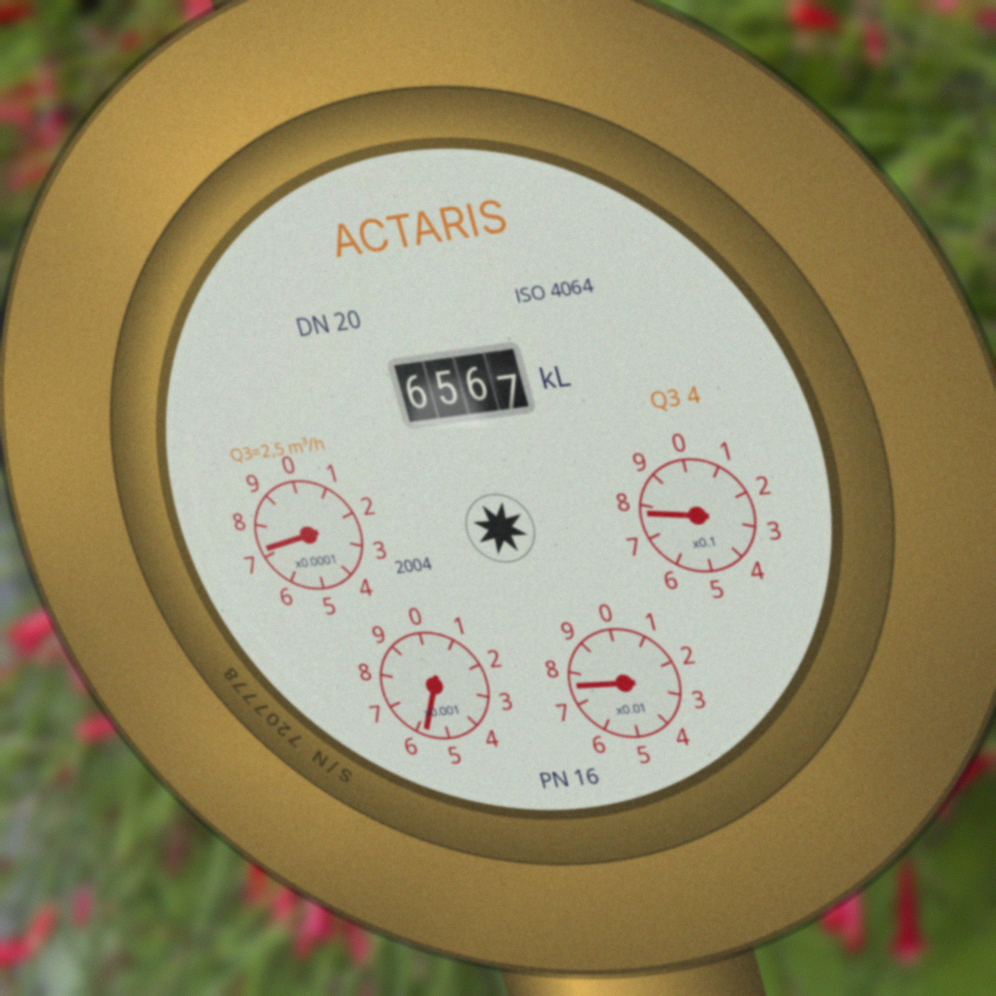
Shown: {"value": 6566.7757, "unit": "kL"}
